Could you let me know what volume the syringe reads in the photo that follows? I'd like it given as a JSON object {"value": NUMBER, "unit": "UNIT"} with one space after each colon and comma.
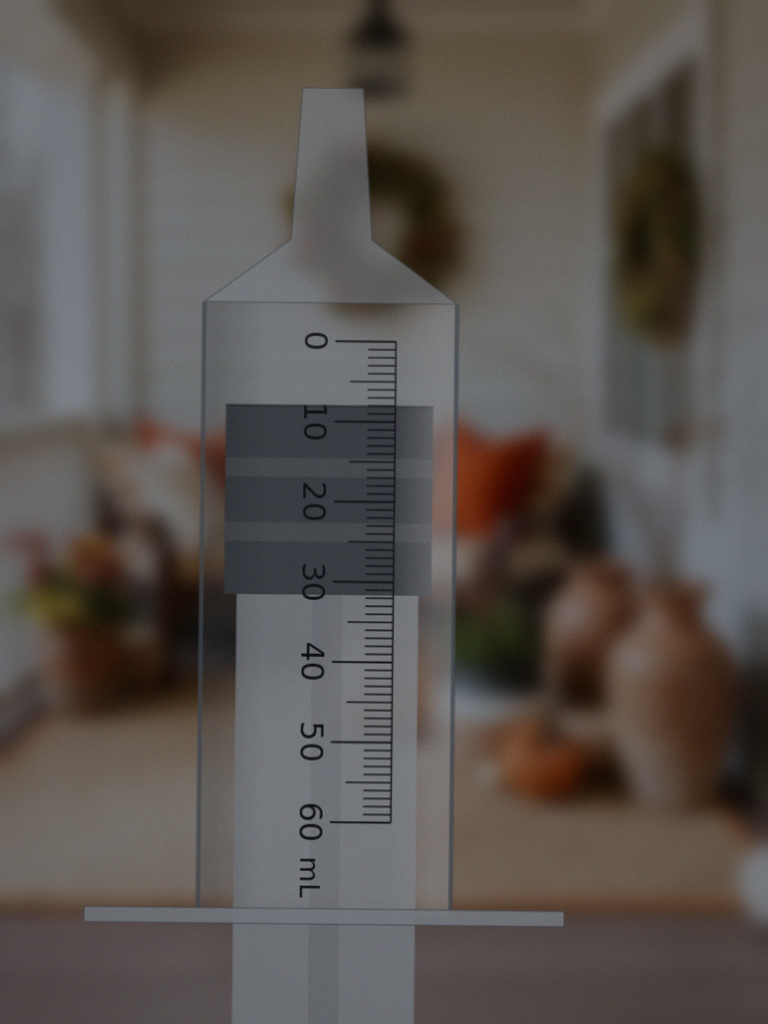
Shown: {"value": 8, "unit": "mL"}
